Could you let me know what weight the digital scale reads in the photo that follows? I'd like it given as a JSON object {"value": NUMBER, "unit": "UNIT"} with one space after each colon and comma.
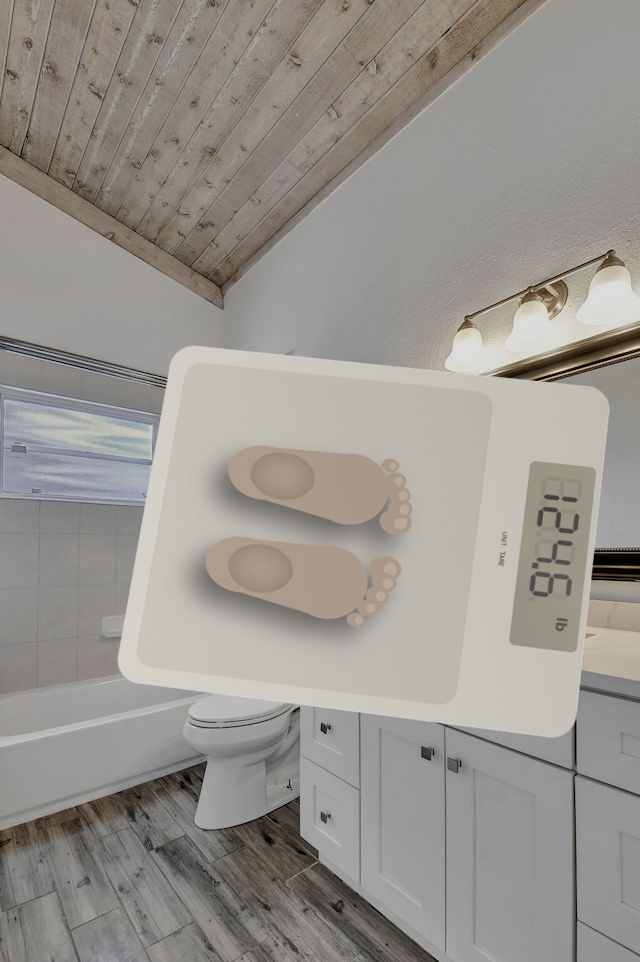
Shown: {"value": 124.6, "unit": "lb"}
